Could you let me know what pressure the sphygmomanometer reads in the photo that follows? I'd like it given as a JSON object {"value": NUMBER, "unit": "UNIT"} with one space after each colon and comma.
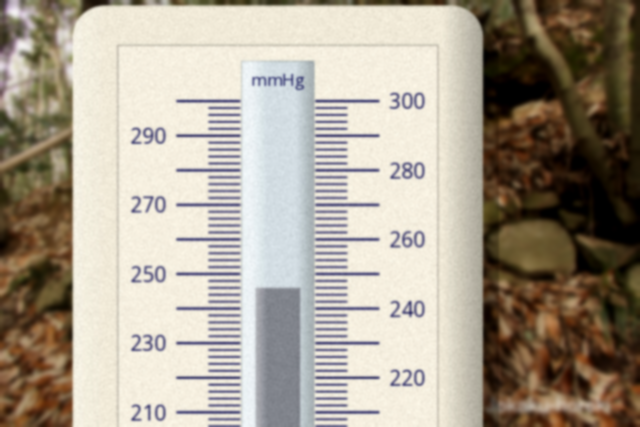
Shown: {"value": 246, "unit": "mmHg"}
